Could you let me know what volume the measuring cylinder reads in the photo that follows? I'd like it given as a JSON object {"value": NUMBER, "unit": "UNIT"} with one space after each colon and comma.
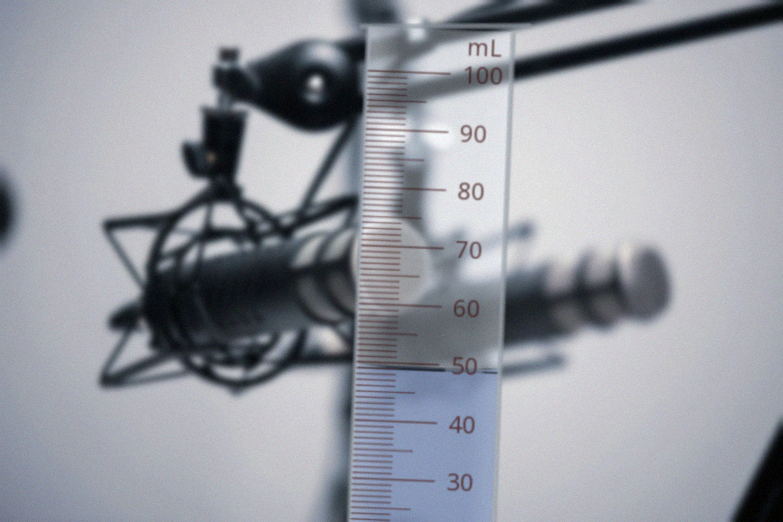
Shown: {"value": 49, "unit": "mL"}
